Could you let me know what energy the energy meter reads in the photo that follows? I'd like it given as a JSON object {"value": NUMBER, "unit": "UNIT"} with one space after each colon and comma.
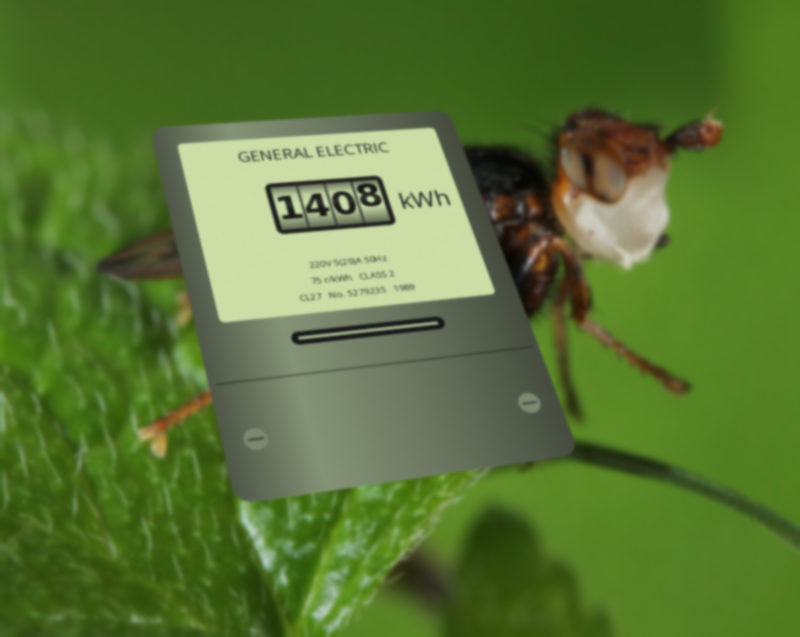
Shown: {"value": 1408, "unit": "kWh"}
